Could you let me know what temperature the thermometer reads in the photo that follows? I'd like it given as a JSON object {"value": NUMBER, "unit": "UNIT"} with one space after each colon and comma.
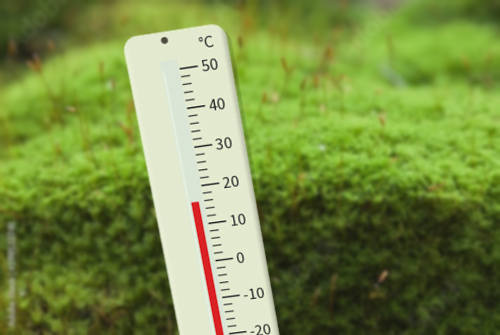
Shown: {"value": 16, "unit": "°C"}
